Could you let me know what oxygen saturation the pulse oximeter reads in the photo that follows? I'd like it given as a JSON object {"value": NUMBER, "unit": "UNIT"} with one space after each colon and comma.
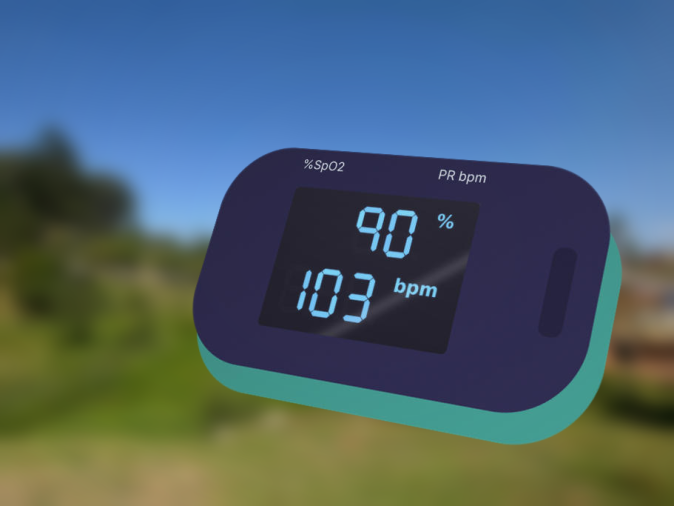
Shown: {"value": 90, "unit": "%"}
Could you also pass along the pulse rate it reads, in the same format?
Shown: {"value": 103, "unit": "bpm"}
